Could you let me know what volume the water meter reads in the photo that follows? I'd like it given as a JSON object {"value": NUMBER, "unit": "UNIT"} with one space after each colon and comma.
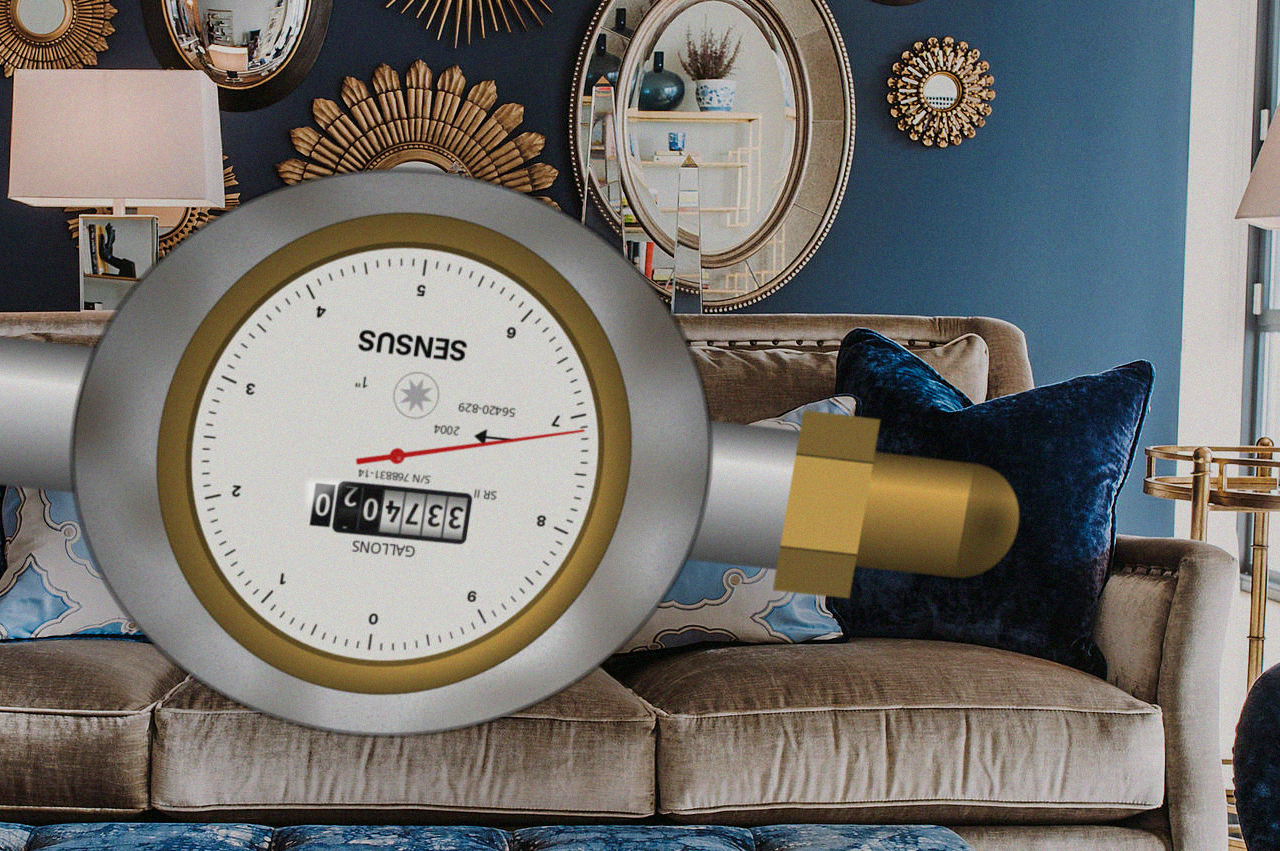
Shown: {"value": 3374017.1, "unit": "gal"}
